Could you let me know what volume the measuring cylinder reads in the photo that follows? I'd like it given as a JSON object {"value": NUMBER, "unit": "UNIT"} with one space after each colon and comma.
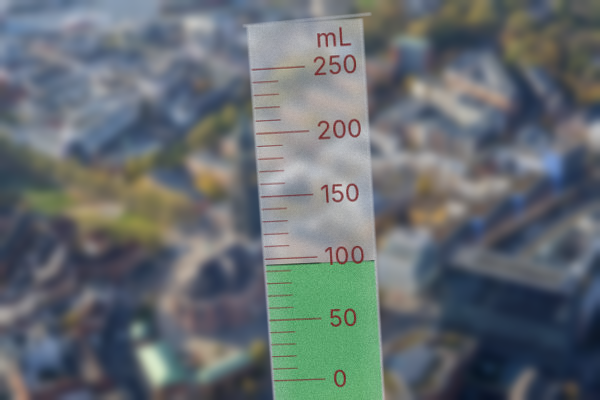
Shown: {"value": 95, "unit": "mL"}
